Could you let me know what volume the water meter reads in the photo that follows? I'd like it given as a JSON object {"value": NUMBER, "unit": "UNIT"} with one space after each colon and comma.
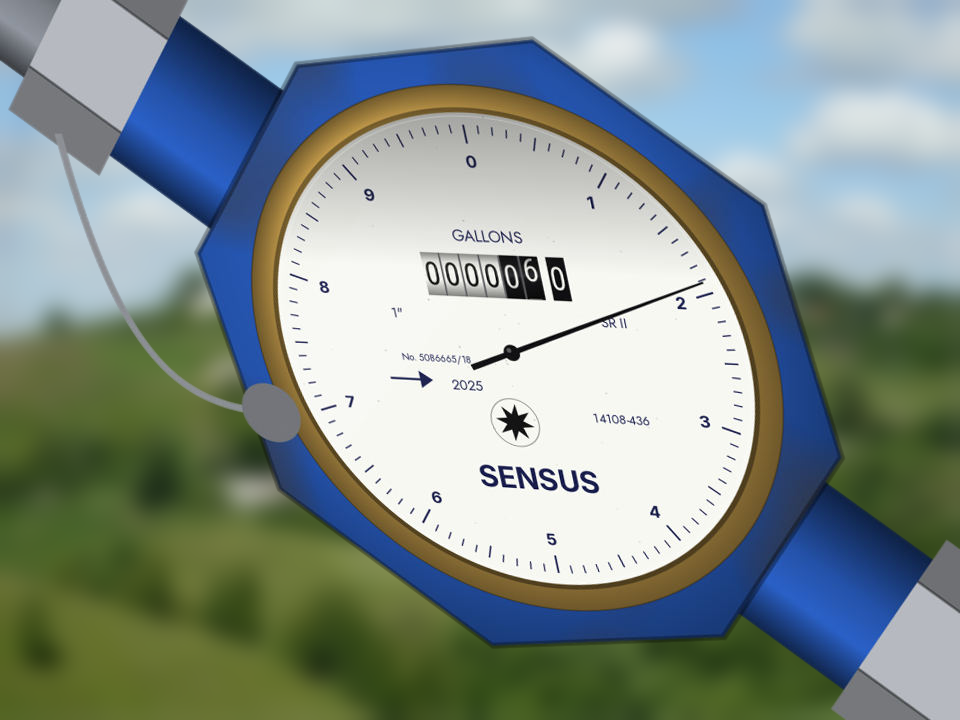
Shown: {"value": 61.9, "unit": "gal"}
